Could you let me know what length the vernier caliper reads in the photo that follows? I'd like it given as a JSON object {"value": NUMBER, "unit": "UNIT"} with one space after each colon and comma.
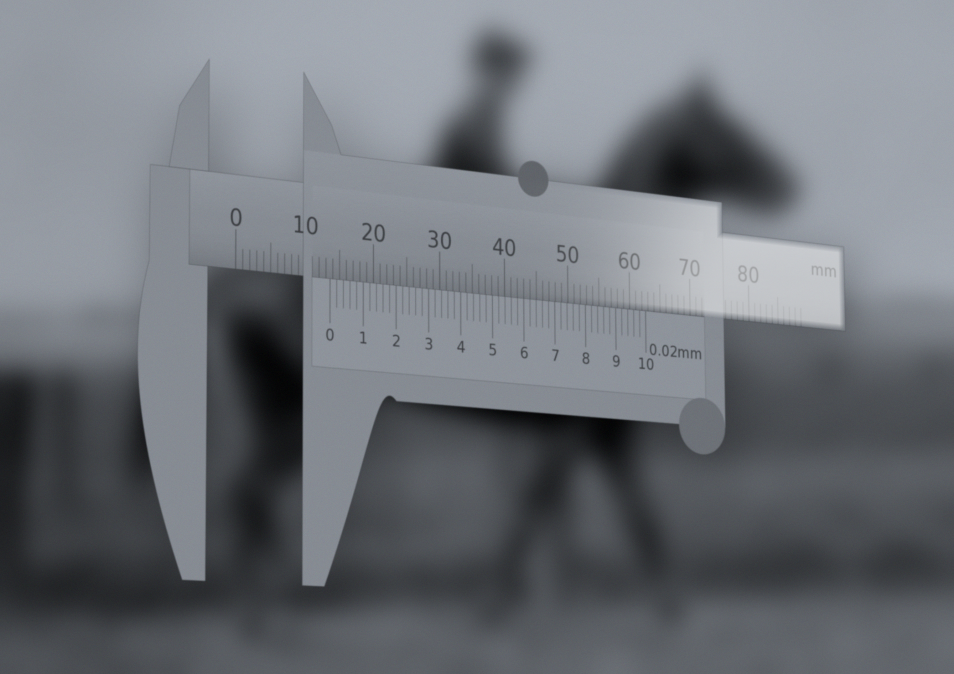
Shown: {"value": 13.6, "unit": "mm"}
